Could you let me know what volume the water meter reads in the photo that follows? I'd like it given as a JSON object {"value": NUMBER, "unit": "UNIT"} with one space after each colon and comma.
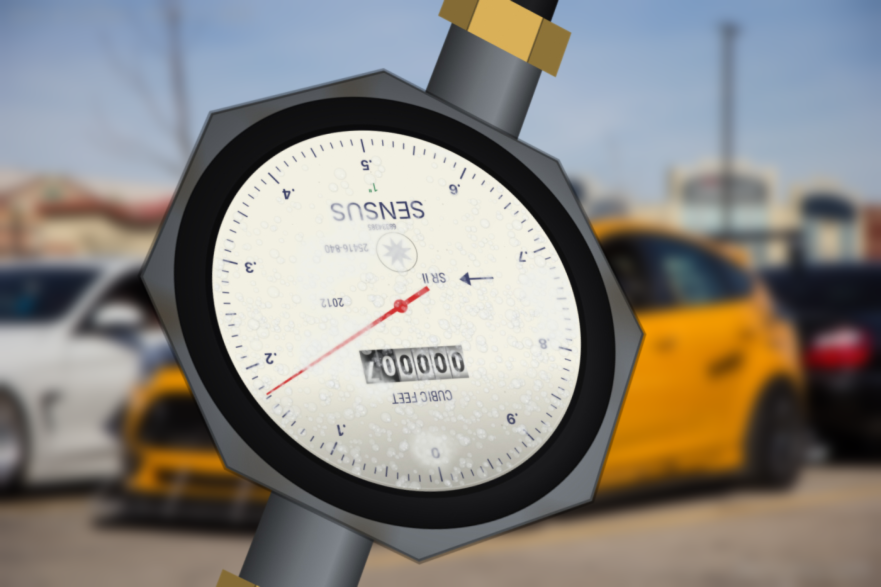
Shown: {"value": 7.17, "unit": "ft³"}
